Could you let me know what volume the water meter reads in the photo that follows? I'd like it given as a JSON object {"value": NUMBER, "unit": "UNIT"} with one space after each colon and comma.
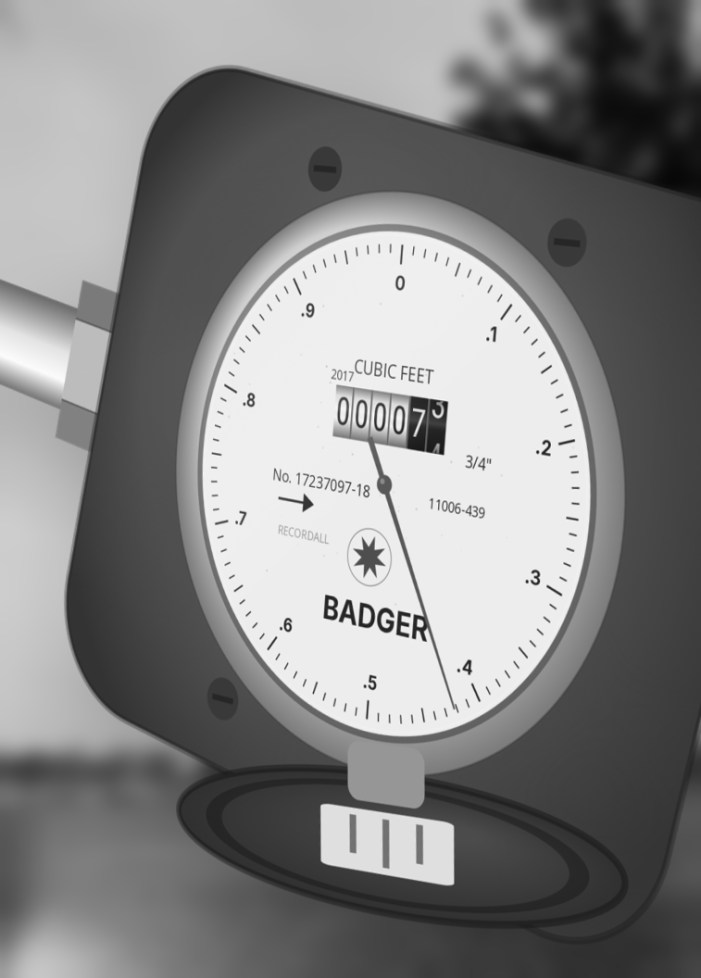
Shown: {"value": 73.42, "unit": "ft³"}
